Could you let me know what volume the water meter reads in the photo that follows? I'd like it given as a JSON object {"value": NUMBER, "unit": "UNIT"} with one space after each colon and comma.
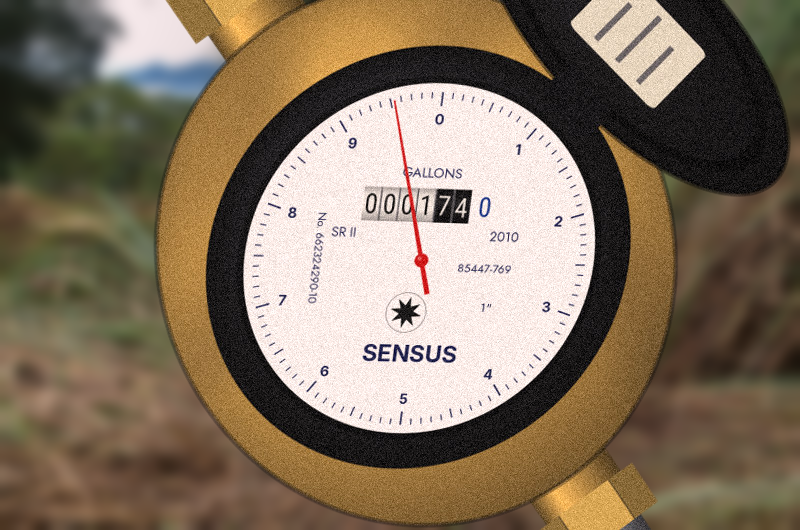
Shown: {"value": 1739.5, "unit": "gal"}
